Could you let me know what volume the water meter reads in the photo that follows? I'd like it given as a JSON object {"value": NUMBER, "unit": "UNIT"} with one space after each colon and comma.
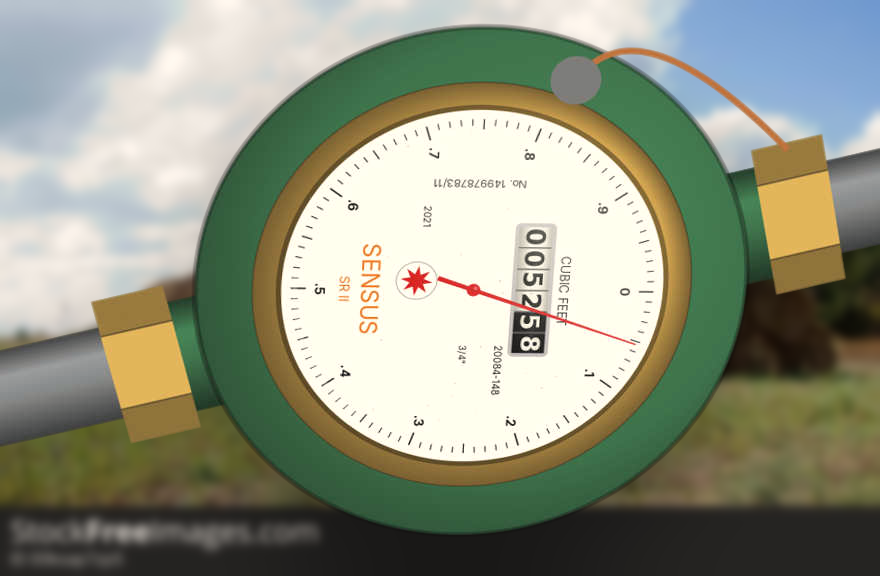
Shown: {"value": 5258.05, "unit": "ft³"}
